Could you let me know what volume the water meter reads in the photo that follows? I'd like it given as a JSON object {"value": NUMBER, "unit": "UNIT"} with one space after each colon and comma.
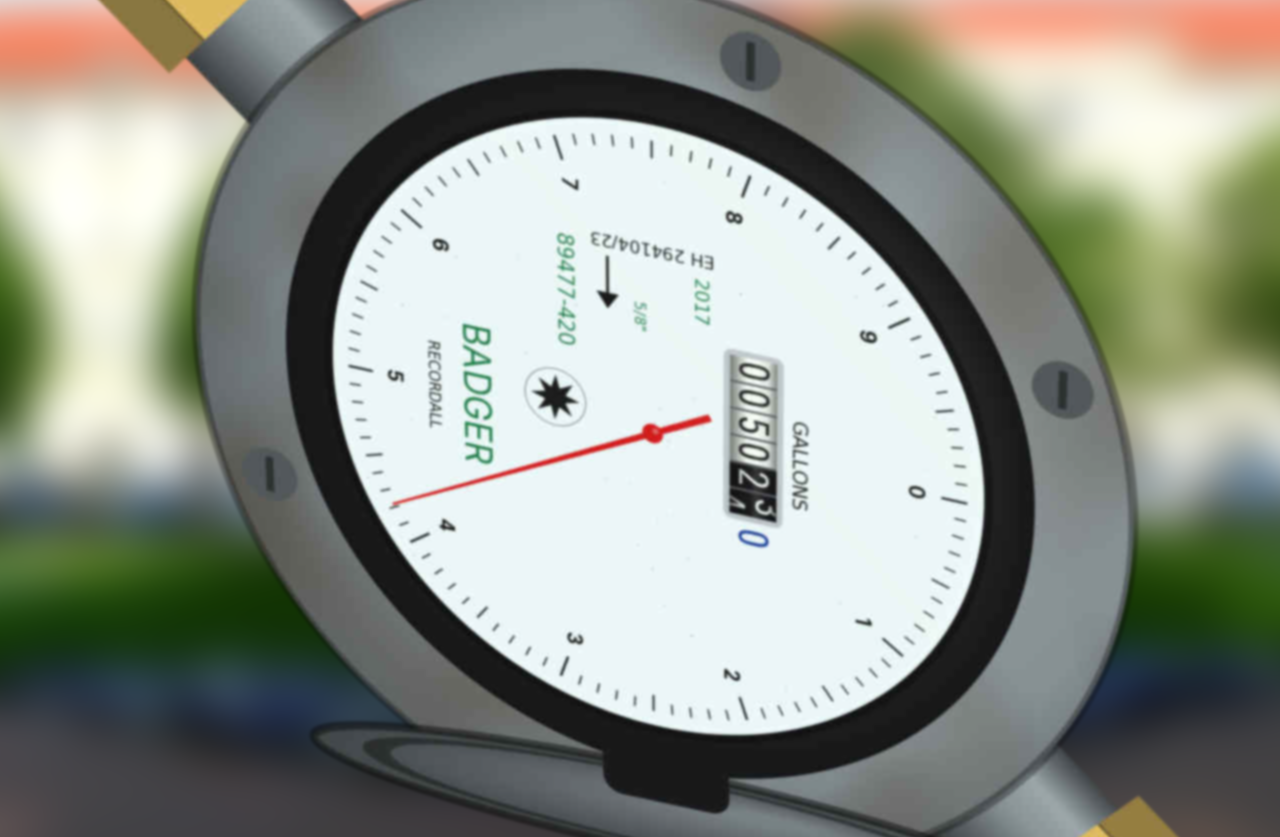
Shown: {"value": 50234.2, "unit": "gal"}
